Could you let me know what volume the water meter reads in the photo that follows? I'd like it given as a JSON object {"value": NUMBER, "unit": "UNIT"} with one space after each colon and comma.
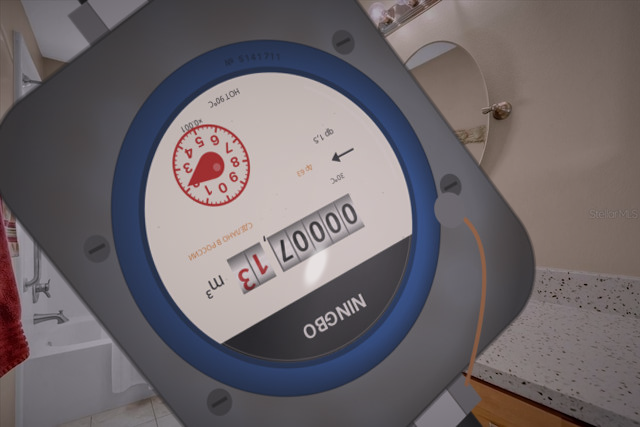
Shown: {"value": 7.132, "unit": "m³"}
